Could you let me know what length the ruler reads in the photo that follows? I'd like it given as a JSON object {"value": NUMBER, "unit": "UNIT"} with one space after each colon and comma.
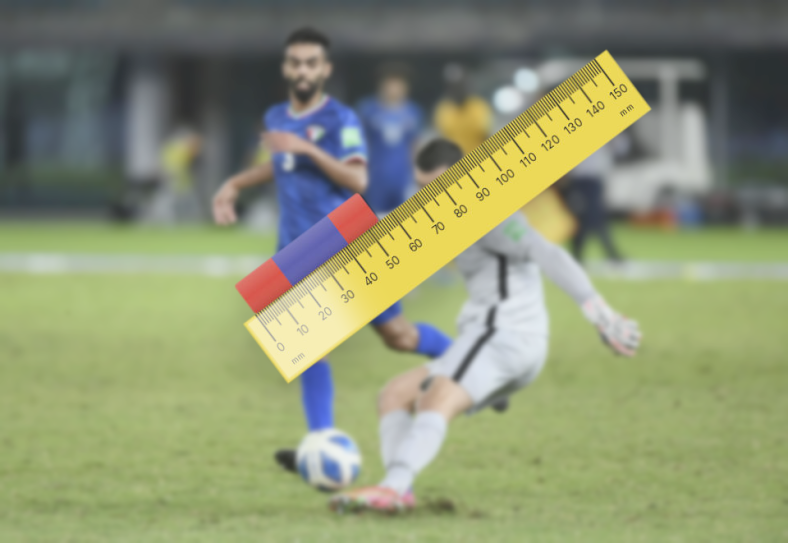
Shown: {"value": 55, "unit": "mm"}
